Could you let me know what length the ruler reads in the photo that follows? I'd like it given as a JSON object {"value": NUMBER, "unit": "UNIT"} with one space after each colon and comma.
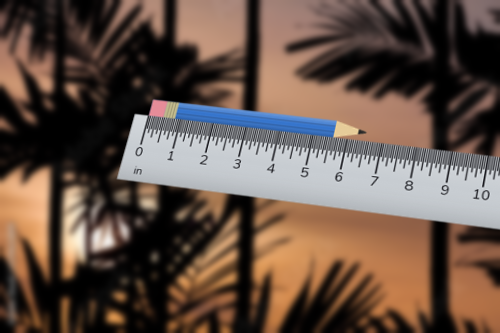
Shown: {"value": 6.5, "unit": "in"}
